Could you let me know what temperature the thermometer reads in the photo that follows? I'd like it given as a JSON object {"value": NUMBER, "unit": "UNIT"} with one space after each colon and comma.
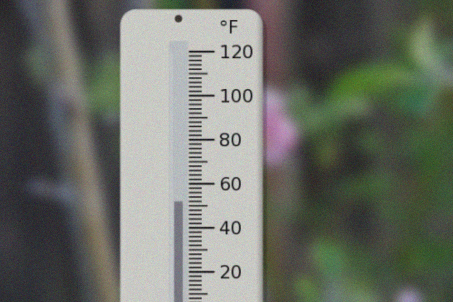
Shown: {"value": 52, "unit": "°F"}
